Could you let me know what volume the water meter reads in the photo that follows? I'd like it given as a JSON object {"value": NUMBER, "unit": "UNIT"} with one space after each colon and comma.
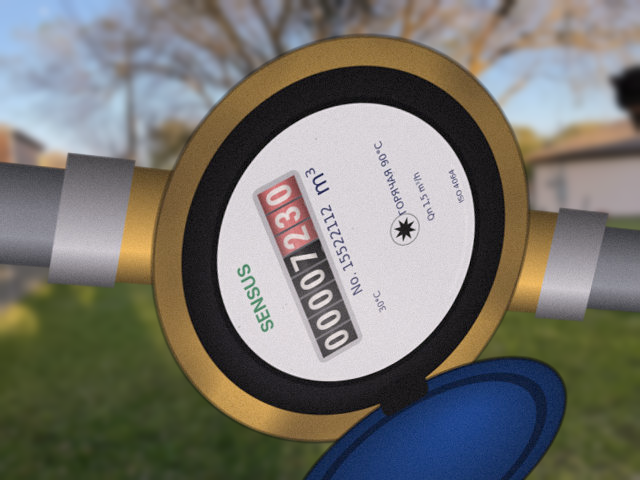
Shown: {"value": 7.230, "unit": "m³"}
